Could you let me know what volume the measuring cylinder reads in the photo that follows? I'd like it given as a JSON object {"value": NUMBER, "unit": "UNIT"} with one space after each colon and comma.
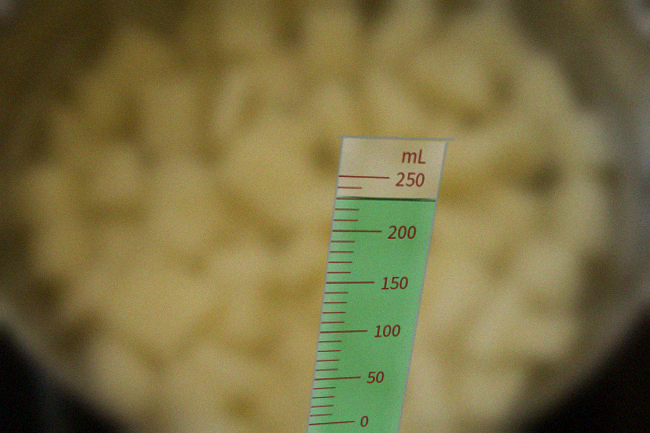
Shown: {"value": 230, "unit": "mL"}
